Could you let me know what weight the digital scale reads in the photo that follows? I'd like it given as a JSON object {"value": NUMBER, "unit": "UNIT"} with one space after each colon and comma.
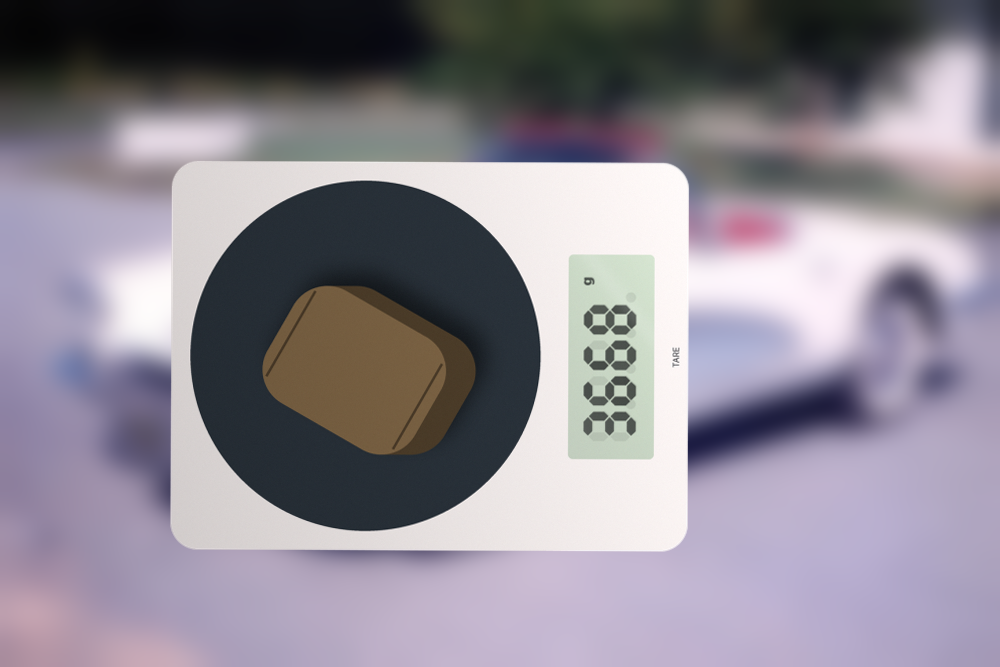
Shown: {"value": 3668, "unit": "g"}
